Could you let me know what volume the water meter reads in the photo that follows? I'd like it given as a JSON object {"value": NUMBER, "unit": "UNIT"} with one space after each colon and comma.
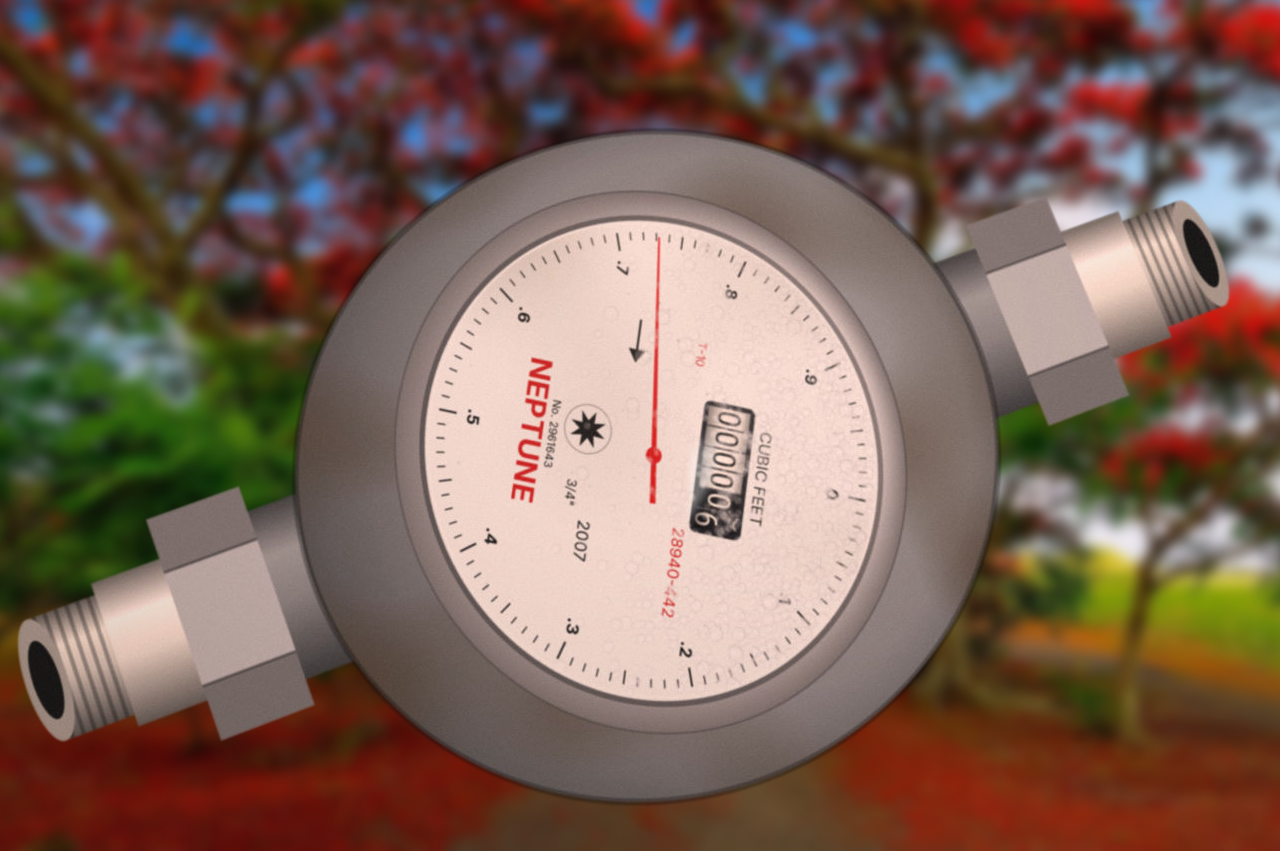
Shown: {"value": 5.73, "unit": "ft³"}
